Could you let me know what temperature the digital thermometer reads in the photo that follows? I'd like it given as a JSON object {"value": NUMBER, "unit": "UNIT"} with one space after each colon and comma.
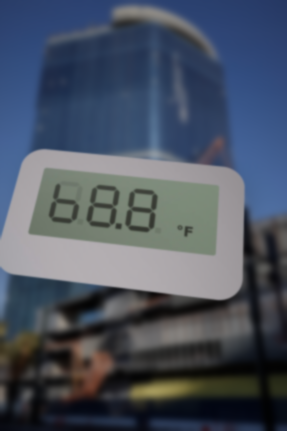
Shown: {"value": 68.8, "unit": "°F"}
